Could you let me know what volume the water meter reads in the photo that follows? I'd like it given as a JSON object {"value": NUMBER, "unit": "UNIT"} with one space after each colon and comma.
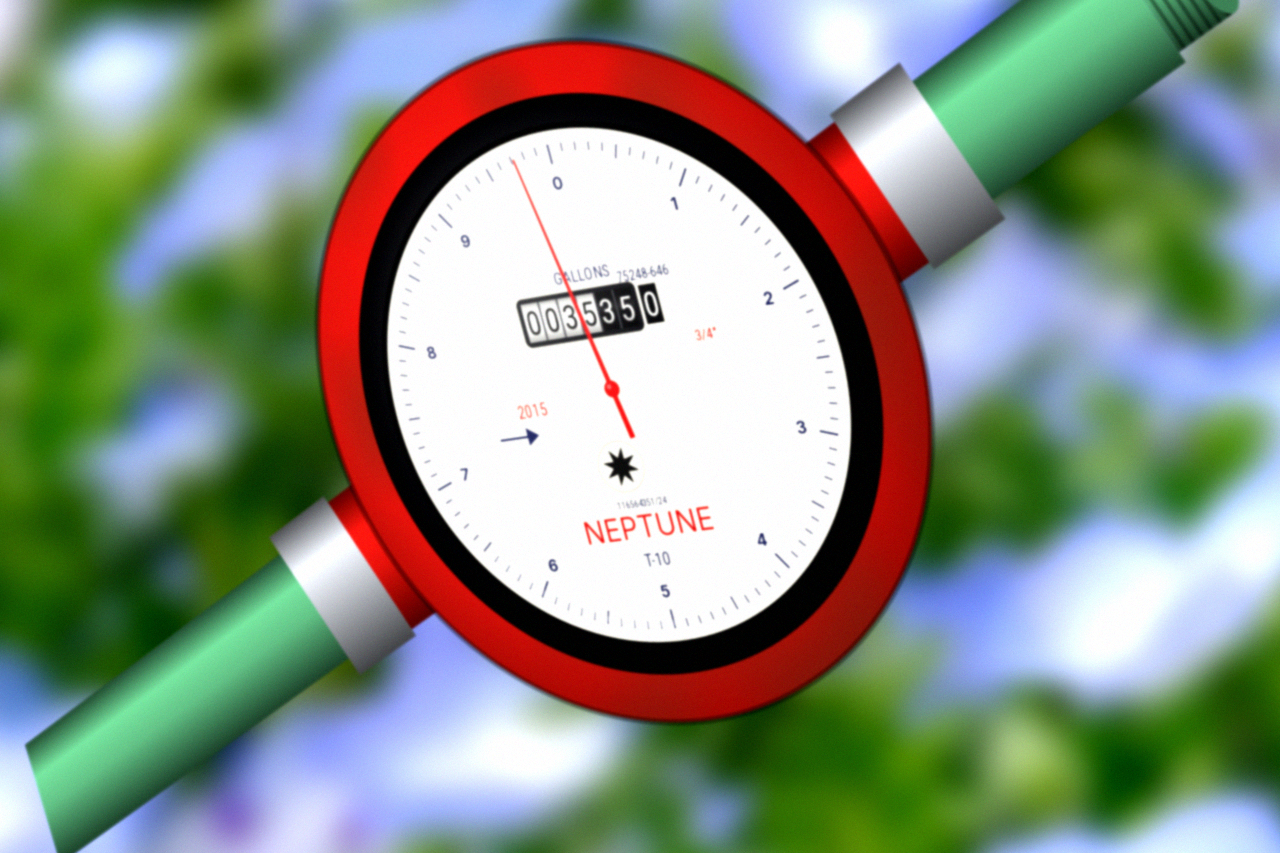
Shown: {"value": 35349.7, "unit": "gal"}
